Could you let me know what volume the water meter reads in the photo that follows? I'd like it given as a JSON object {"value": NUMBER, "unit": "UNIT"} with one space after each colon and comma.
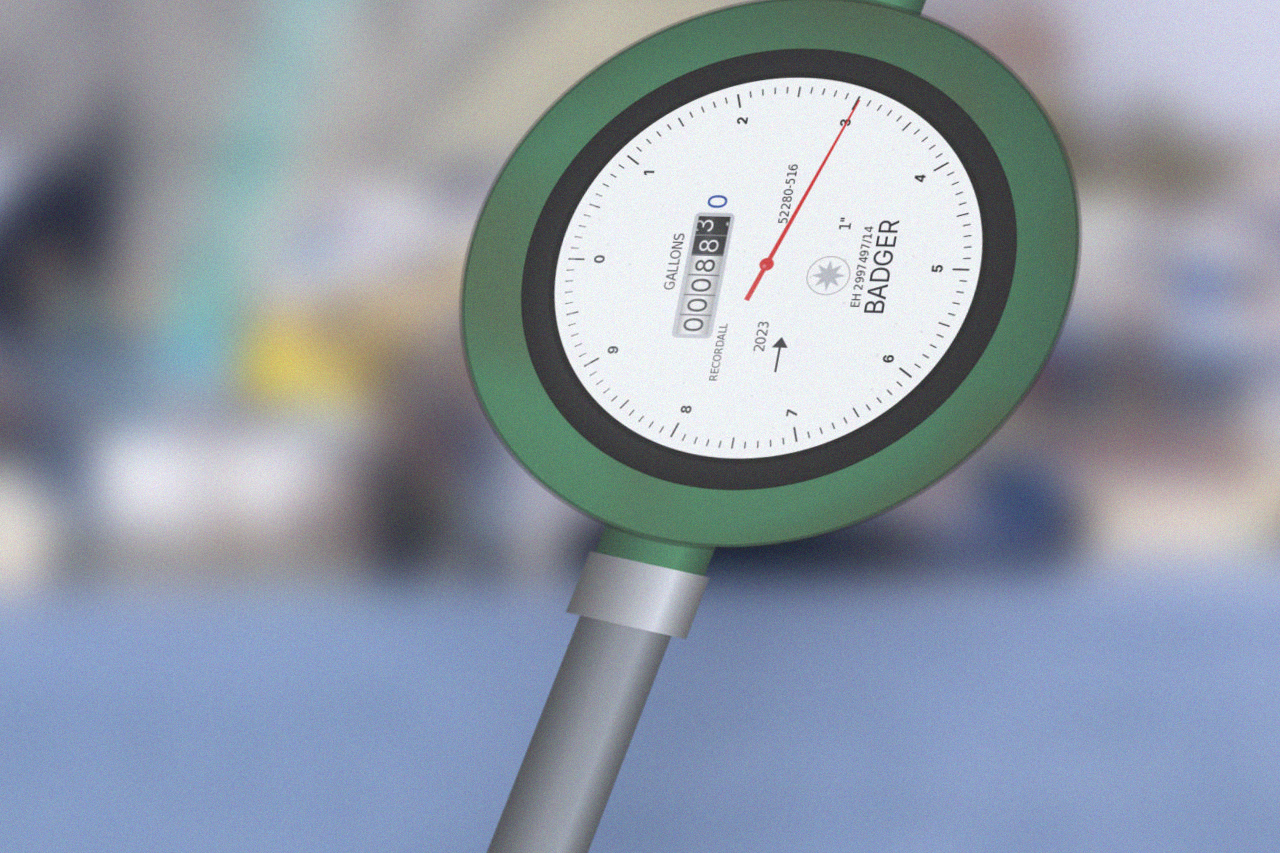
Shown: {"value": 8833.0, "unit": "gal"}
